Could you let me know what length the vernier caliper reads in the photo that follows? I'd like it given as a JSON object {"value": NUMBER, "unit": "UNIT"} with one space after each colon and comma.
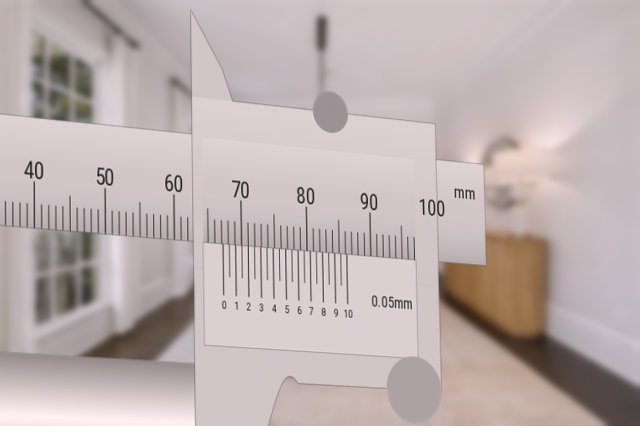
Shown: {"value": 67.2, "unit": "mm"}
